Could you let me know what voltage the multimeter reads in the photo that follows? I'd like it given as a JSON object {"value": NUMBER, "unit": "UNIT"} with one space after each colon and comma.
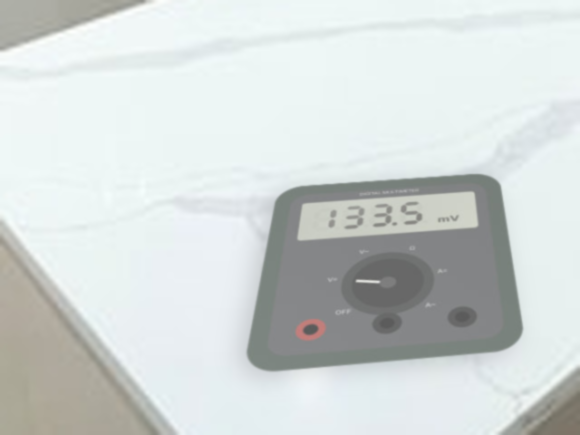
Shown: {"value": 133.5, "unit": "mV"}
